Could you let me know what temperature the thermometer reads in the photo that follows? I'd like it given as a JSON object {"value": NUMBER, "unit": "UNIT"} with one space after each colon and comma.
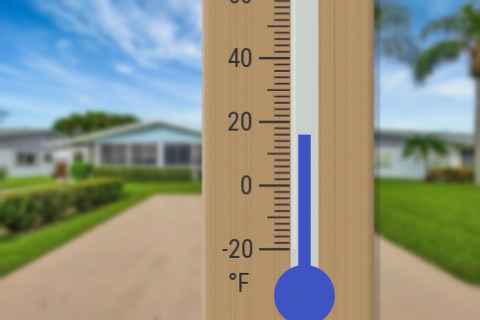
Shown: {"value": 16, "unit": "°F"}
